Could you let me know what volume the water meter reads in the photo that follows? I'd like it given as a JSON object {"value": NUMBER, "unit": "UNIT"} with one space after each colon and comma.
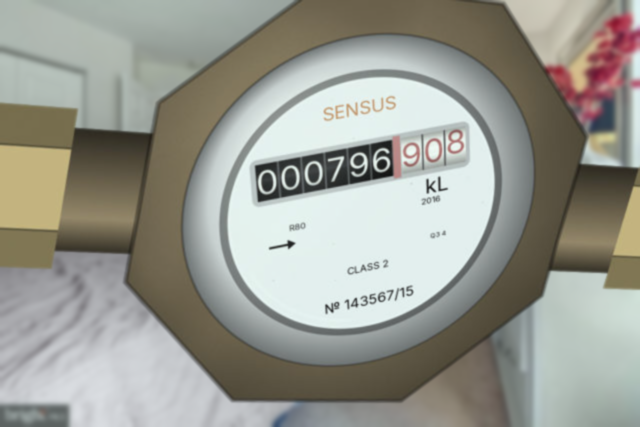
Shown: {"value": 796.908, "unit": "kL"}
